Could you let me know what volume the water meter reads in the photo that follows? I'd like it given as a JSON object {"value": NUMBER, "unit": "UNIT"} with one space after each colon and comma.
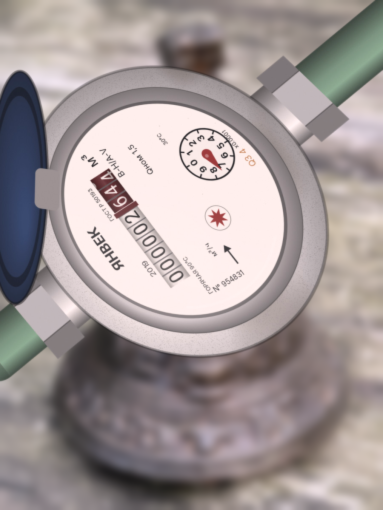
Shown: {"value": 2.6437, "unit": "m³"}
